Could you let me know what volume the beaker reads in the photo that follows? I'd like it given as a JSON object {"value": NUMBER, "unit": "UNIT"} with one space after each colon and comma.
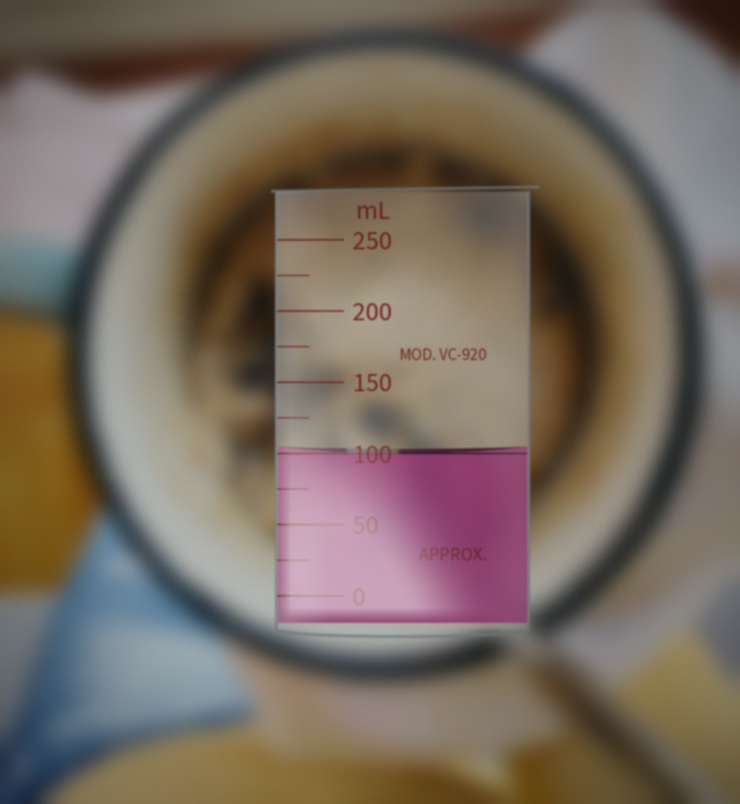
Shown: {"value": 100, "unit": "mL"}
